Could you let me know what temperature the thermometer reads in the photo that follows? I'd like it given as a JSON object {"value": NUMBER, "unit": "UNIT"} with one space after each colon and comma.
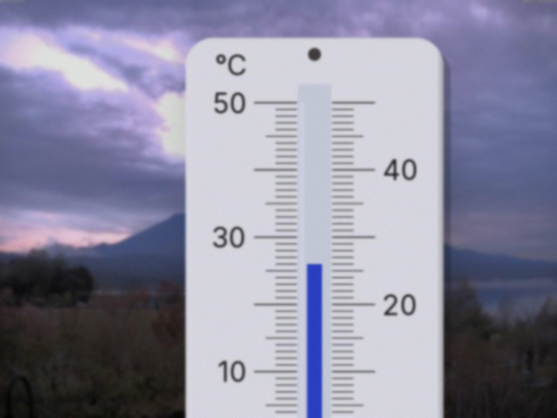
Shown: {"value": 26, "unit": "°C"}
